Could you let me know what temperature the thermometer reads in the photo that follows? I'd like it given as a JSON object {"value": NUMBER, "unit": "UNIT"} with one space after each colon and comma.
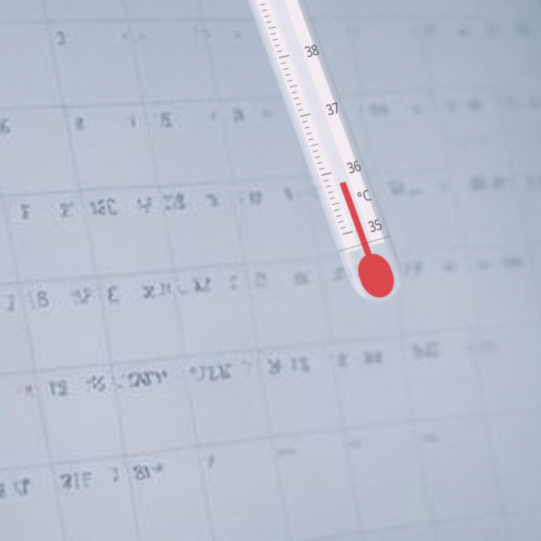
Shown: {"value": 35.8, "unit": "°C"}
